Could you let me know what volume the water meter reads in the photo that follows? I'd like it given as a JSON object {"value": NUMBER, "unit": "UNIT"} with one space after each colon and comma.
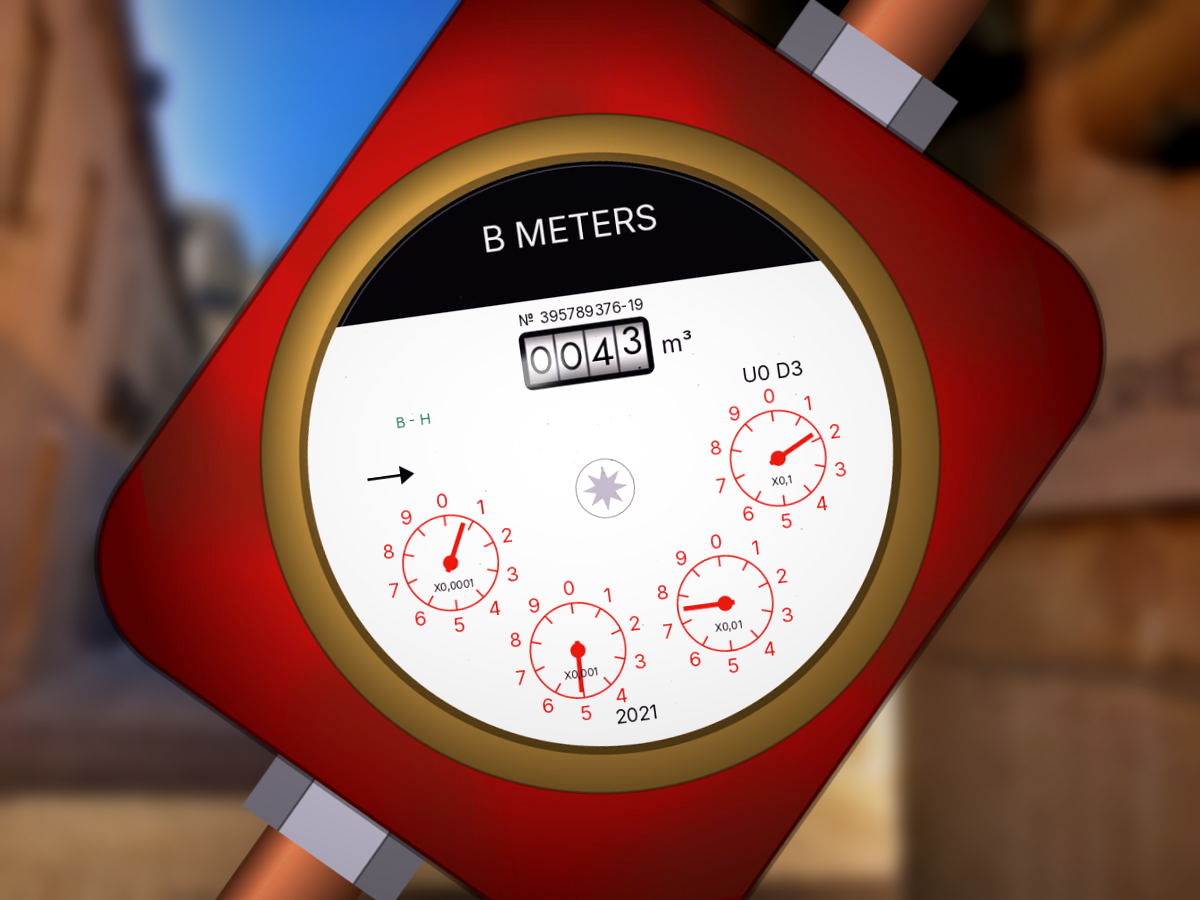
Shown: {"value": 43.1750, "unit": "m³"}
